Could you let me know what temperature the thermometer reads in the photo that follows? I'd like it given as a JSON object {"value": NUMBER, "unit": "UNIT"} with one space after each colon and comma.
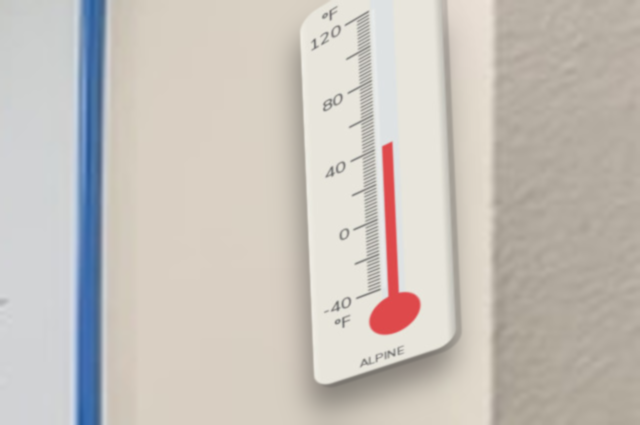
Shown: {"value": 40, "unit": "°F"}
